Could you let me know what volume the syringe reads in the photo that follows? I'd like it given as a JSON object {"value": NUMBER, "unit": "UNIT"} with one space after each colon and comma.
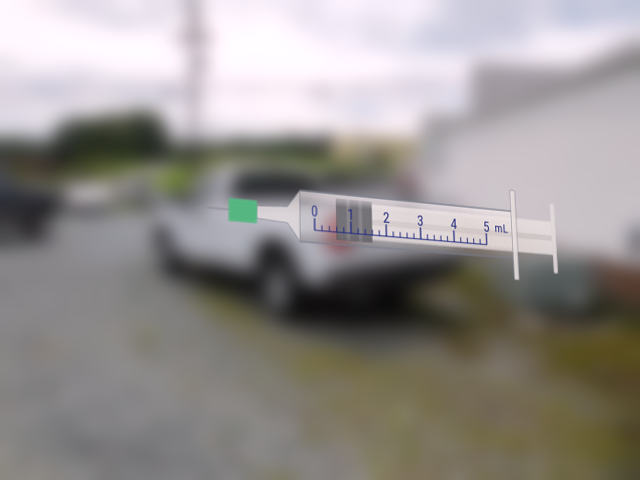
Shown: {"value": 0.6, "unit": "mL"}
